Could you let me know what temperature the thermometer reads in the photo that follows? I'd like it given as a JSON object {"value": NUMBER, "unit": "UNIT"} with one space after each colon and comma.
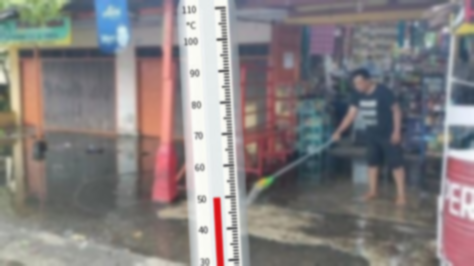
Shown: {"value": 50, "unit": "°C"}
